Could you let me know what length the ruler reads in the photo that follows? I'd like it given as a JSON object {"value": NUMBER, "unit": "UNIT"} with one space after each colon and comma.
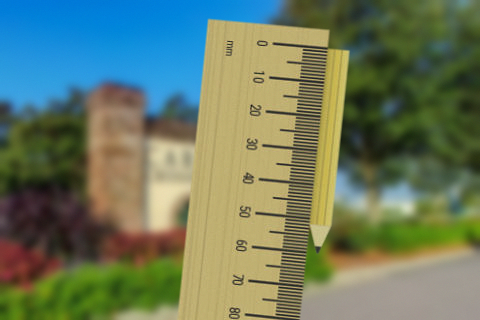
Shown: {"value": 60, "unit": "mm"}
